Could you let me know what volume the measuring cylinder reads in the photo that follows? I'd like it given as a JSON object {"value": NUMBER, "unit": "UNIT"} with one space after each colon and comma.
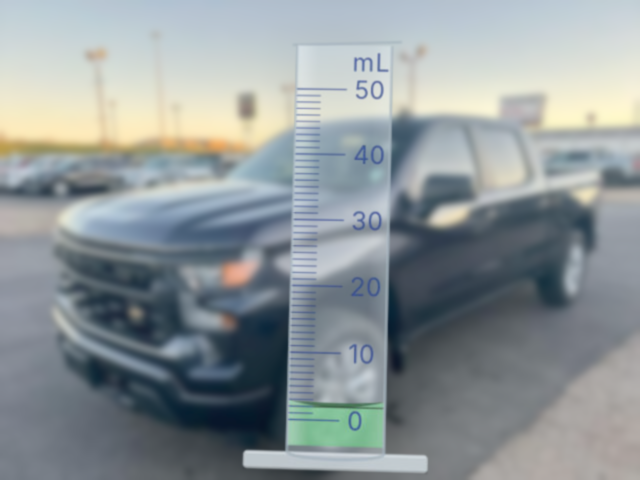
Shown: {"value": 2, "unit": "mL"}
